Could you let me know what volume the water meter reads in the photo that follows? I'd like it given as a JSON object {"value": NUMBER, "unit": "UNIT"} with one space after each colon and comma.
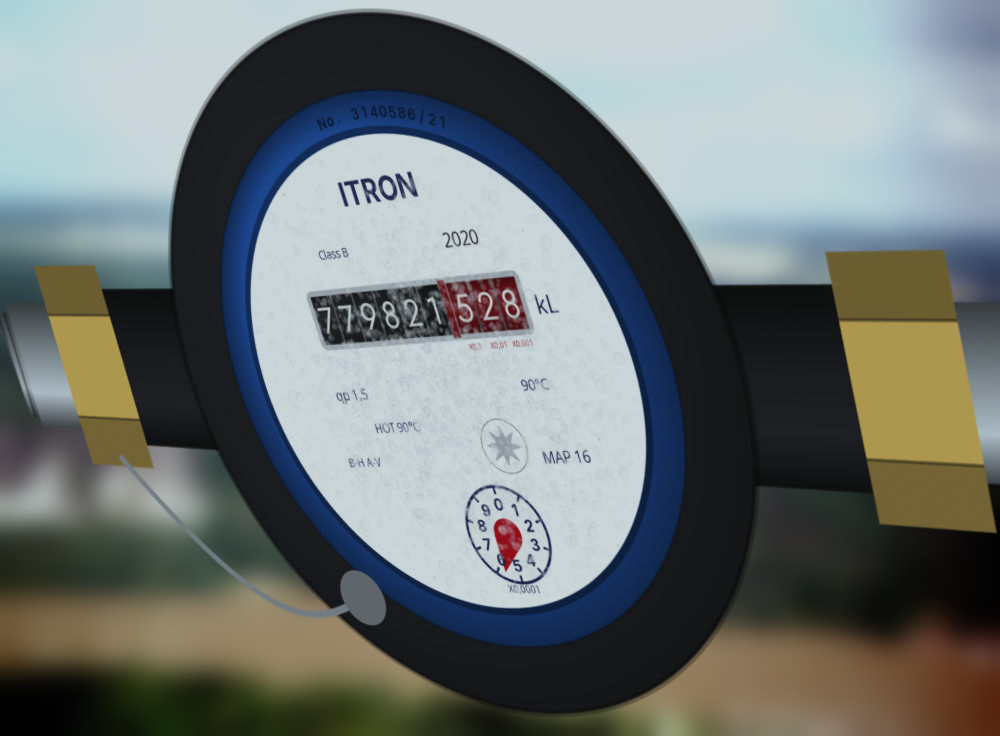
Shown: {"value": 779821.5285, "unit": "kL"}
